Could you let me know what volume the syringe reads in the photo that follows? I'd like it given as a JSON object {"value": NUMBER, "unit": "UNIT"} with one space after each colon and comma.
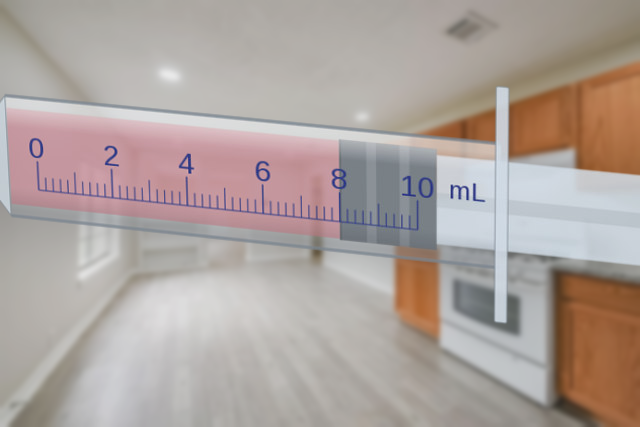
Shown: {"value": 8, "unit": "mL"}
